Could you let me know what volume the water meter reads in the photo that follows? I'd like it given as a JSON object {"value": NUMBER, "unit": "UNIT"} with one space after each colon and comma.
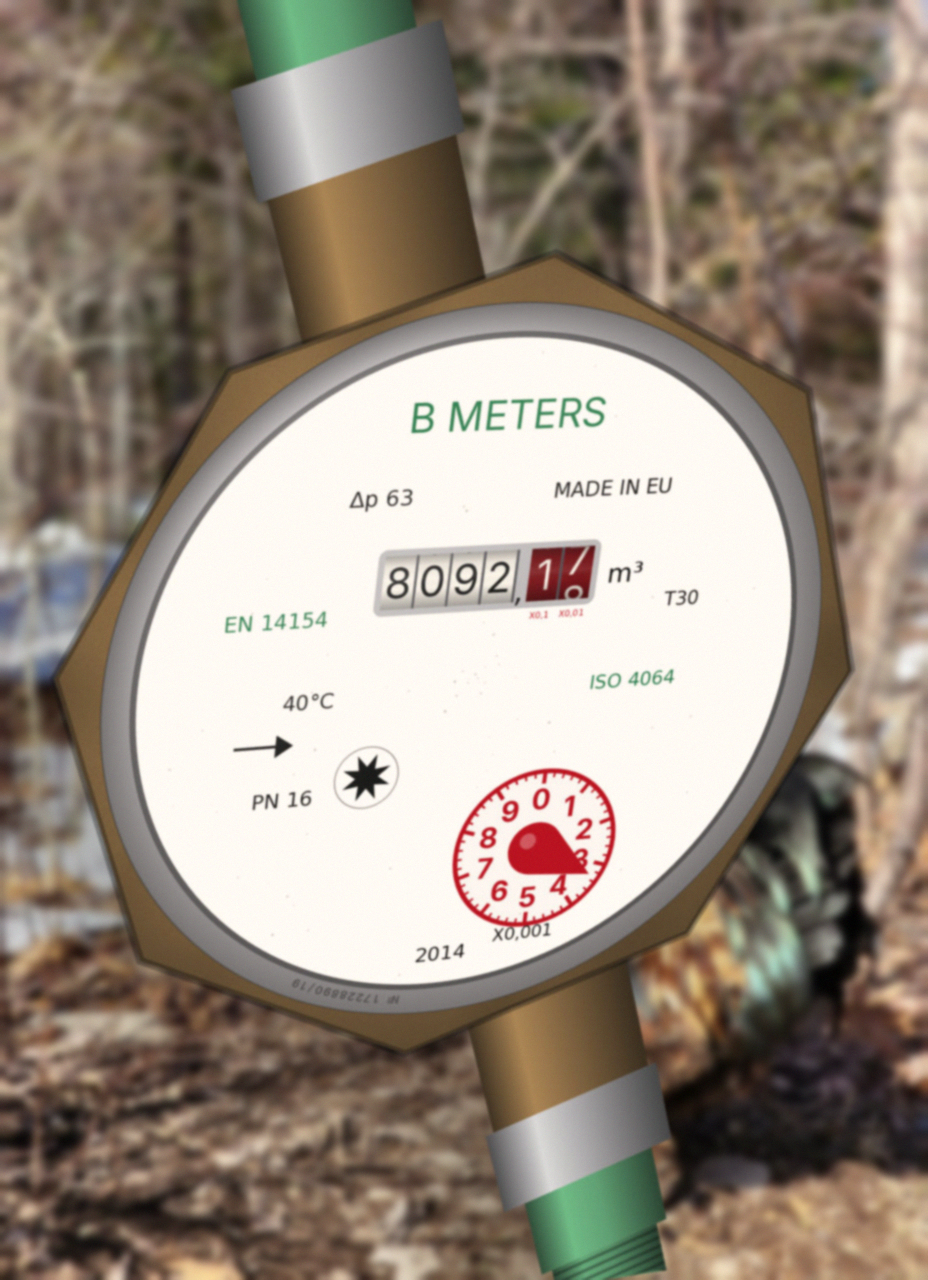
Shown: {"value": 8092.173, "unit": "m³"}
